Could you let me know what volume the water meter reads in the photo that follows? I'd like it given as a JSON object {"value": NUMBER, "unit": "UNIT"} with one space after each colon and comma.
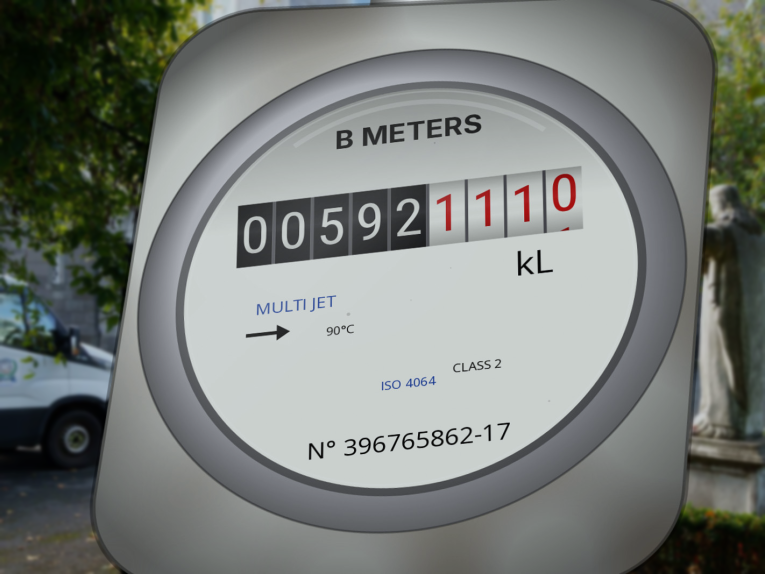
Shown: {"value": 592.1110, "unit": "kL"}
